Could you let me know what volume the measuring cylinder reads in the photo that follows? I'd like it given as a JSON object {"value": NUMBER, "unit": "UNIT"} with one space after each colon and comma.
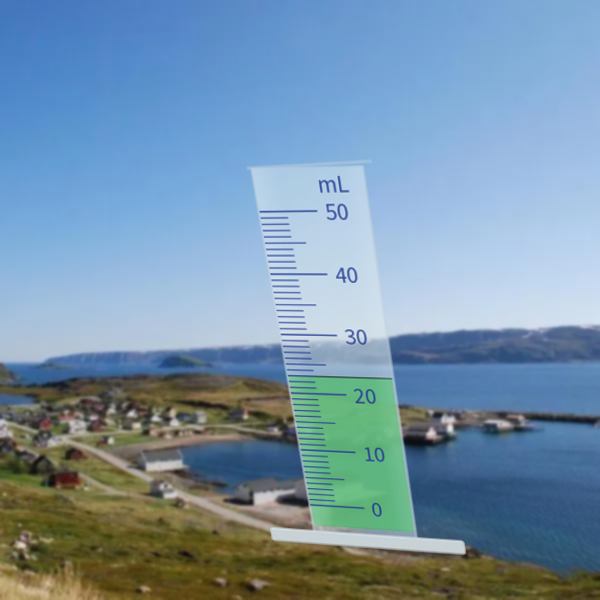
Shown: {"value": 23, "unit": "mL"}
